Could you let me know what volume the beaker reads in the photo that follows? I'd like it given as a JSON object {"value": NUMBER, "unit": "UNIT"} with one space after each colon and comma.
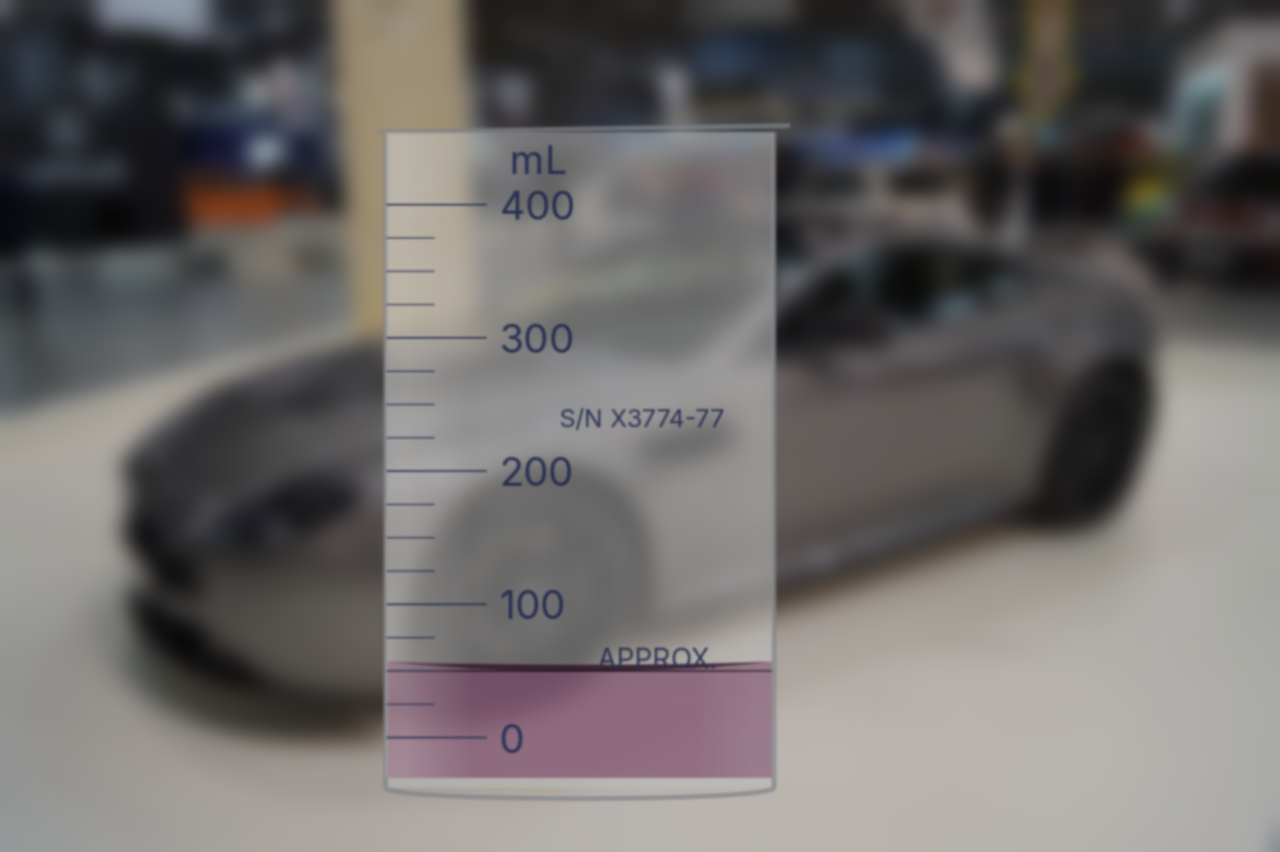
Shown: {"value": 50, "unit": "mL"}
